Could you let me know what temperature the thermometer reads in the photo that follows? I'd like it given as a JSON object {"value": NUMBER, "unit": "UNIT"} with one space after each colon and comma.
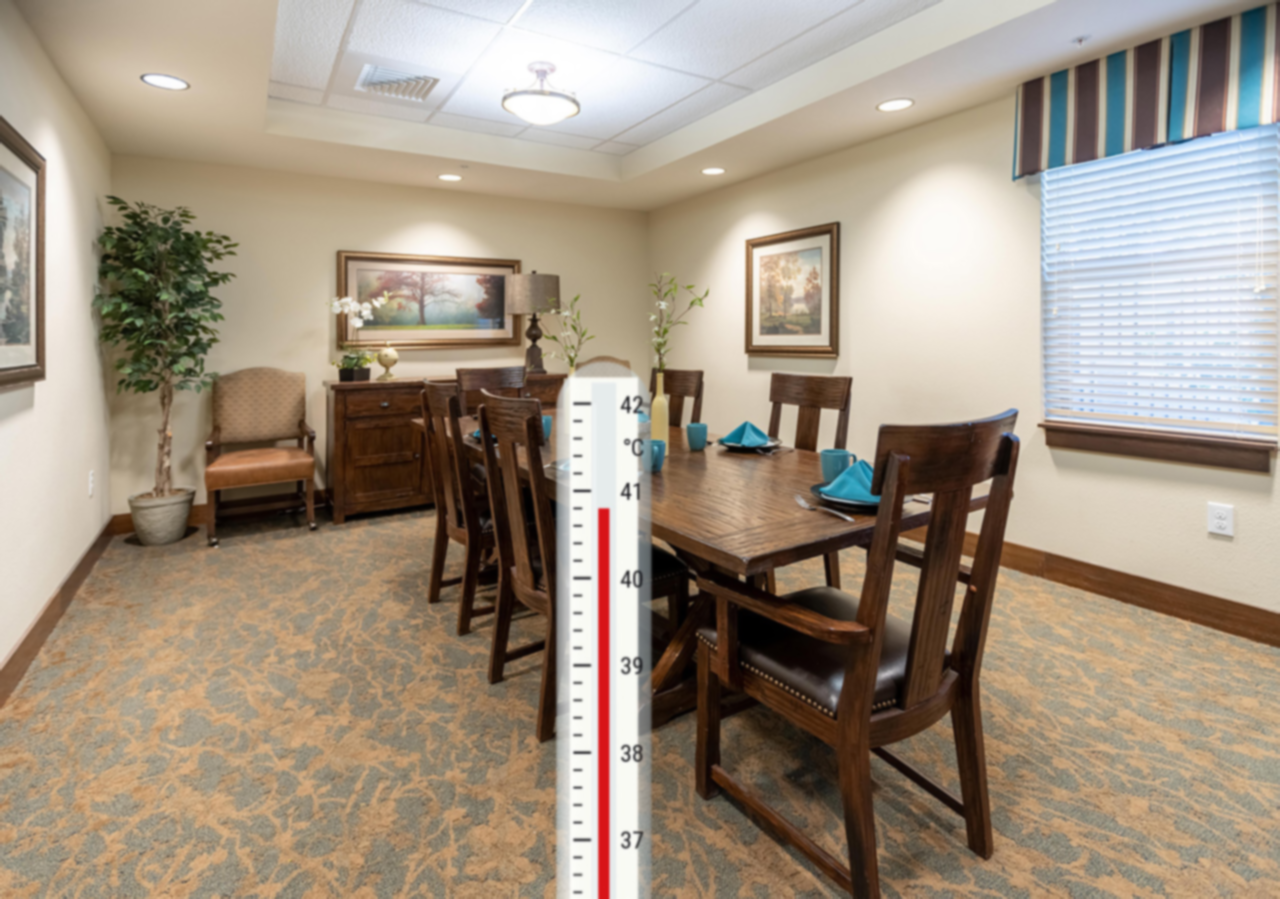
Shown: {"value": 40.8, "unit": "°C"}
